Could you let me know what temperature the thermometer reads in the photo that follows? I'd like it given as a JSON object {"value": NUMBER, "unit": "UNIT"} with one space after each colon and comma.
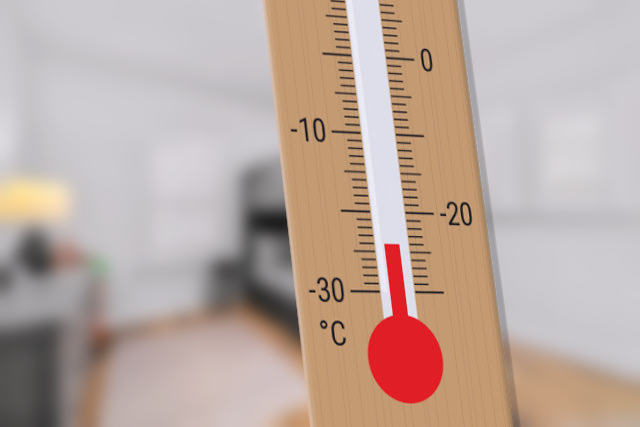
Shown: {"value": -24, "unit": "°C"}
